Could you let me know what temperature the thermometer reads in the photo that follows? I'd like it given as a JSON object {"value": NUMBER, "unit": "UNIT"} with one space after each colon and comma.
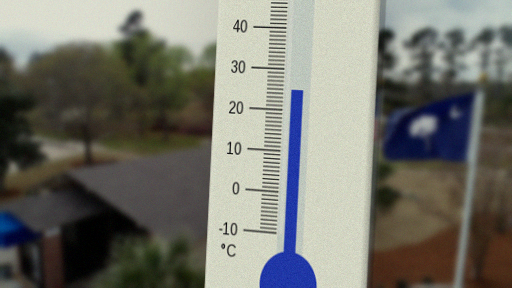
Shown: {"value": 25, "unit": "°C"}
